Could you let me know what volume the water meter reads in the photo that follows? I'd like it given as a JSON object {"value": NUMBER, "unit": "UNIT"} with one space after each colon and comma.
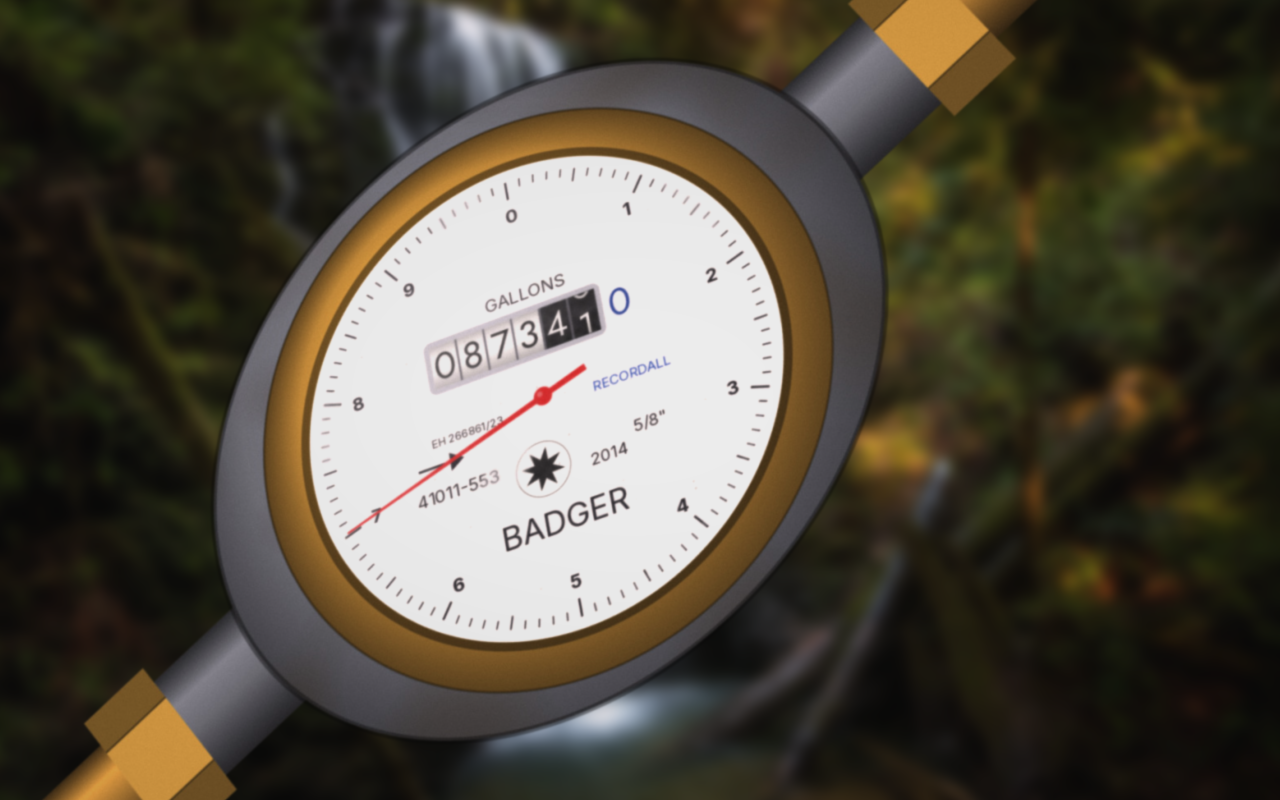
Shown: {"value": 873407.0, "unit": "gal"}
